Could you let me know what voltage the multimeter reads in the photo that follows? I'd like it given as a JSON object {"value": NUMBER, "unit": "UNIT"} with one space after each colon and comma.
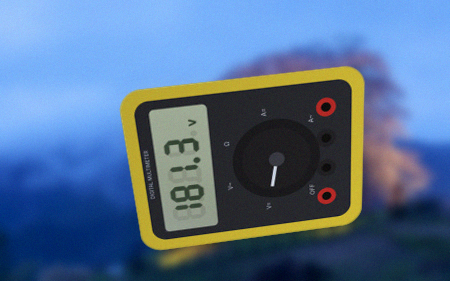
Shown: {"value": 181.3, "unit": "V"}
